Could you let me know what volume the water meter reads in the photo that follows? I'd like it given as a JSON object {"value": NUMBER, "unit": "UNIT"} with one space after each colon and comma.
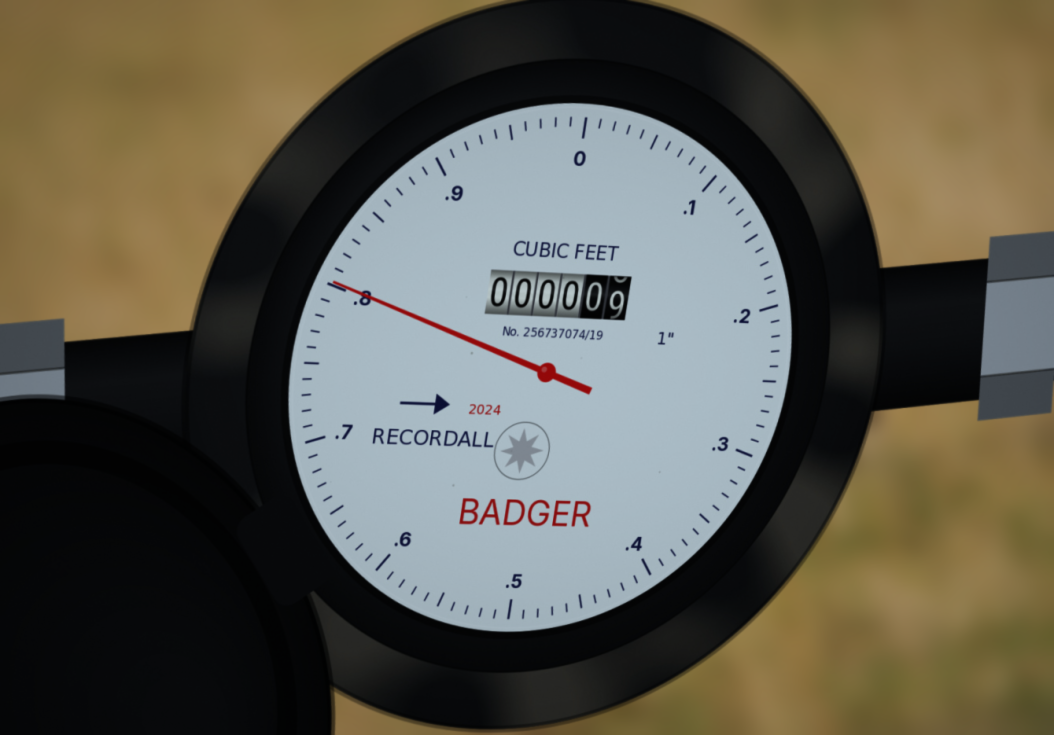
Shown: {"value": 8.80, "unit": "ft³"}
